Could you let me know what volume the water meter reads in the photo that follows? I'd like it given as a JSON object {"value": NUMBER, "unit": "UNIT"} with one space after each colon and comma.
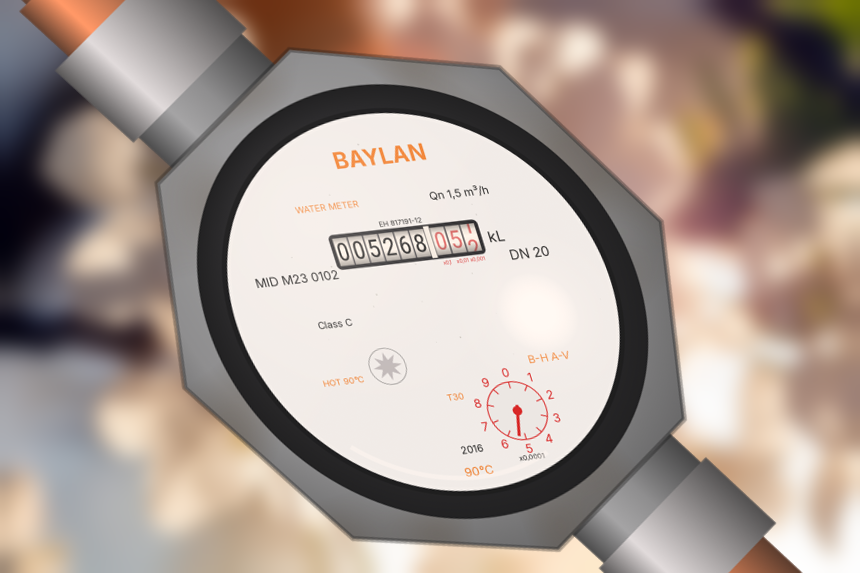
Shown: {"value": 5268.0515, "unit": "kL"}
